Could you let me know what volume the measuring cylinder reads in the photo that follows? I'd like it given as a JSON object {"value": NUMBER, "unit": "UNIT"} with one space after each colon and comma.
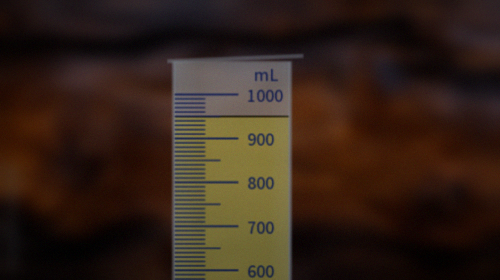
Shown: {"value": 950, "unit": "mL"}
